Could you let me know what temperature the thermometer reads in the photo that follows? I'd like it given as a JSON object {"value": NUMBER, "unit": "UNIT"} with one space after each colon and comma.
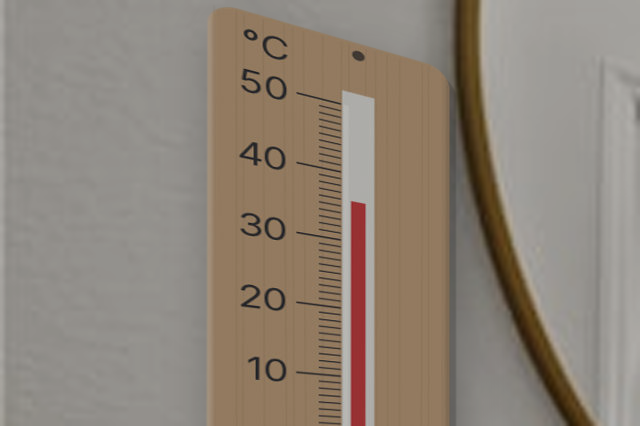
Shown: {"value": 36, "unit": "°C"}
